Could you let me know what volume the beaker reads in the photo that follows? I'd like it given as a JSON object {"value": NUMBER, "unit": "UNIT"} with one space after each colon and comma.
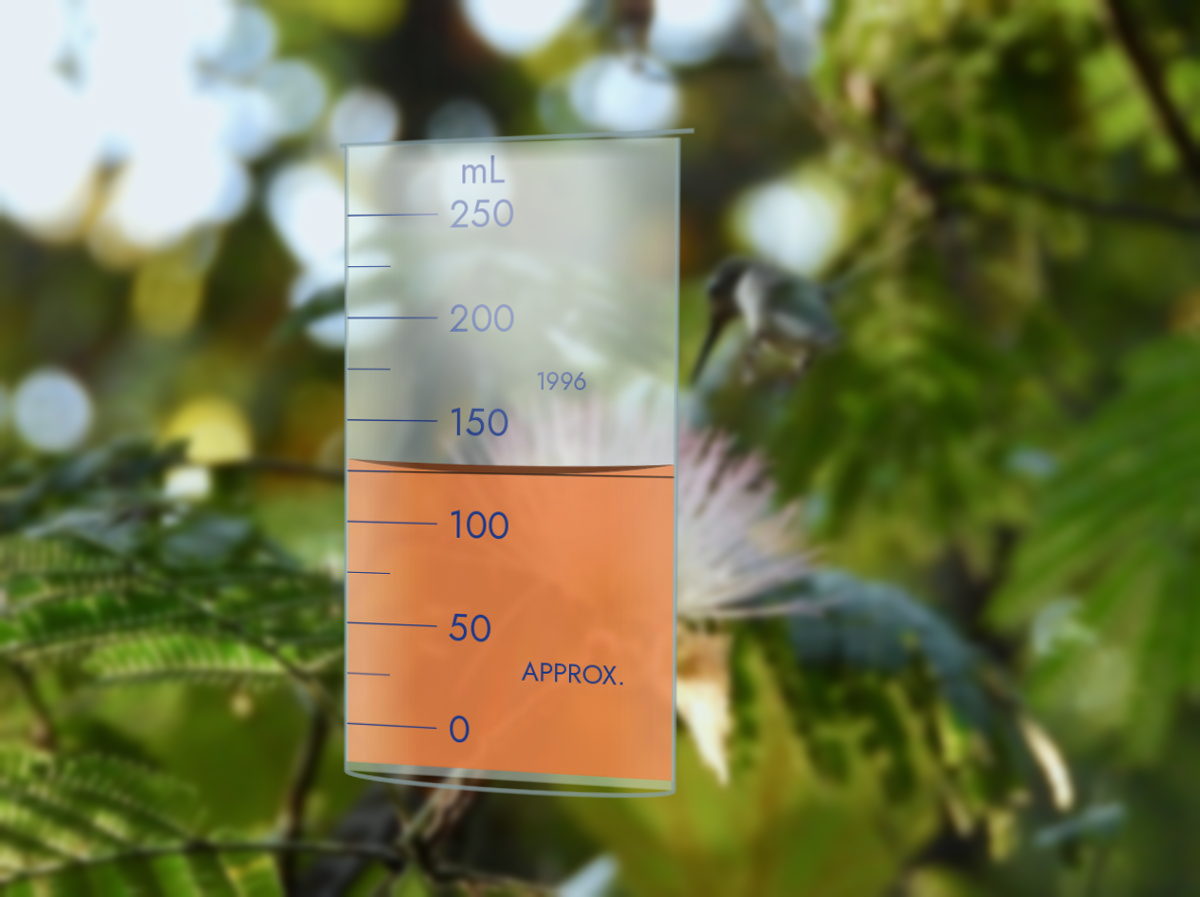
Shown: {"value": 125, "unit": "mL"}
